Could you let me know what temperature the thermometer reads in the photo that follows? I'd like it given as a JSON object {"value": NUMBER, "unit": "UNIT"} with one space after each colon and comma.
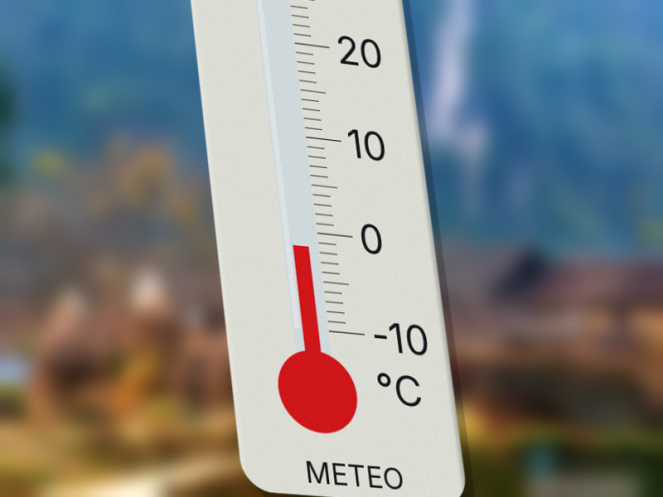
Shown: {"value": -1.5, "unit": "°C"}
